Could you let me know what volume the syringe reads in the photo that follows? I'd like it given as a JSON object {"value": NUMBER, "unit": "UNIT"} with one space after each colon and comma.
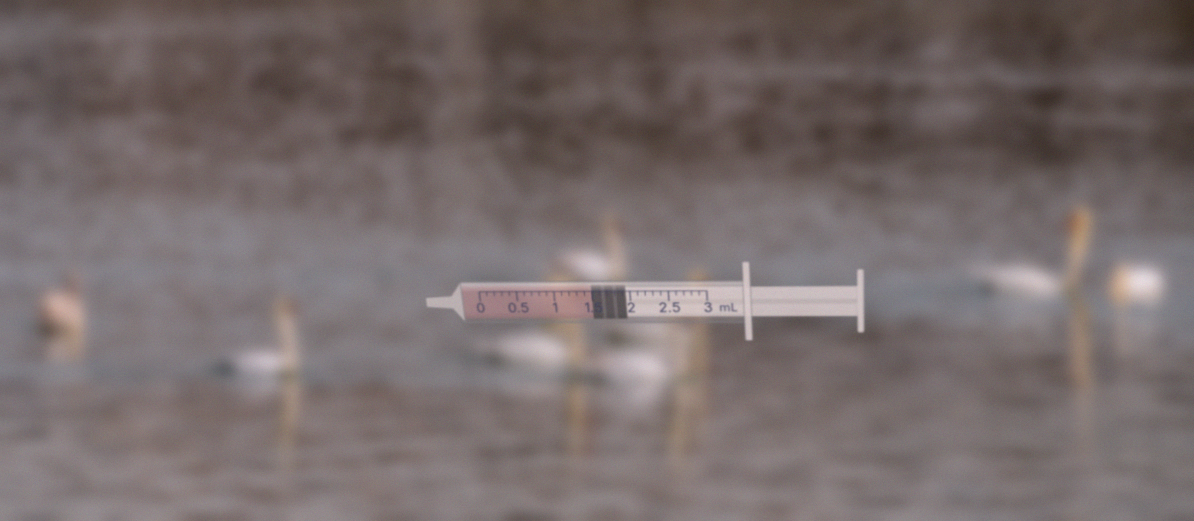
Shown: {"value": 1.5, "unit": "mL"}
